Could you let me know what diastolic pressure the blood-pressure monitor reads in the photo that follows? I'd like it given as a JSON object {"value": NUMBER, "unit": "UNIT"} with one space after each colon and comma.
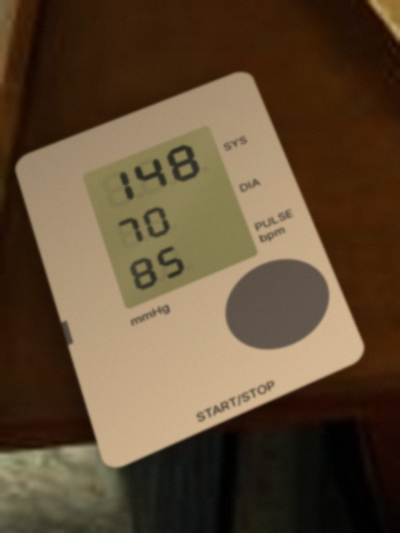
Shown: {"value": 70, "unit": "mmHg"}
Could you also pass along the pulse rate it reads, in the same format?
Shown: {"value": 85, "unit": "bpm"}
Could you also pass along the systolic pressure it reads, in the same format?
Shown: {"value": 148, "unit": "mmHg"}
